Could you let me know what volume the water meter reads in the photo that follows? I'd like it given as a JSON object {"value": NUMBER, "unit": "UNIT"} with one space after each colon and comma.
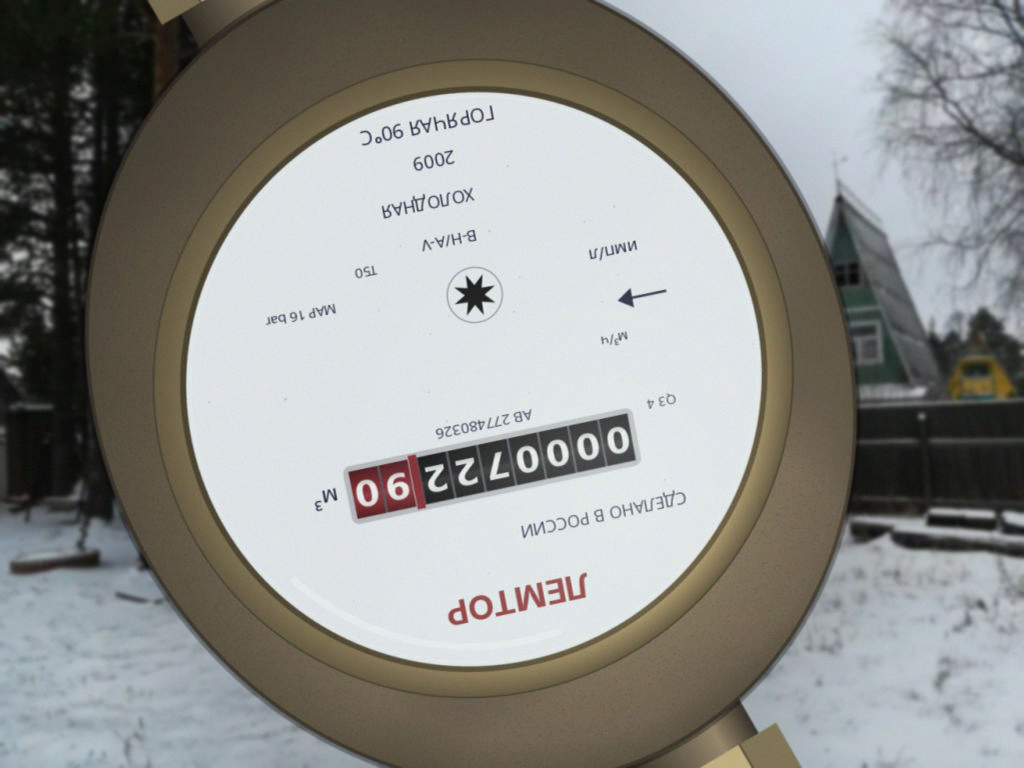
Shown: {"value": 722.90, "unit": "m³"}
